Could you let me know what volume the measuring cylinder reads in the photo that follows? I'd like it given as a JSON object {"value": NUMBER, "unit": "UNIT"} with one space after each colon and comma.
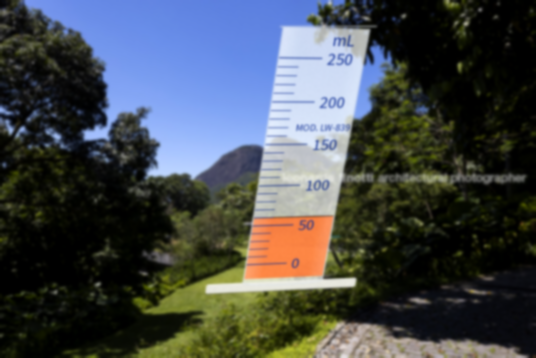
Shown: {"value": 60, "unit": "mL"}
